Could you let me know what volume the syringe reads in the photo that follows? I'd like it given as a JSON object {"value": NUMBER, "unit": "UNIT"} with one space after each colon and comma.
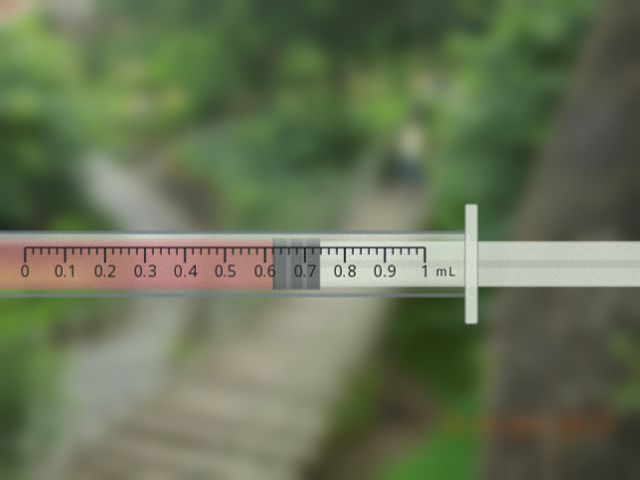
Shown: {"value": 0.62, "unit": "mL"}
